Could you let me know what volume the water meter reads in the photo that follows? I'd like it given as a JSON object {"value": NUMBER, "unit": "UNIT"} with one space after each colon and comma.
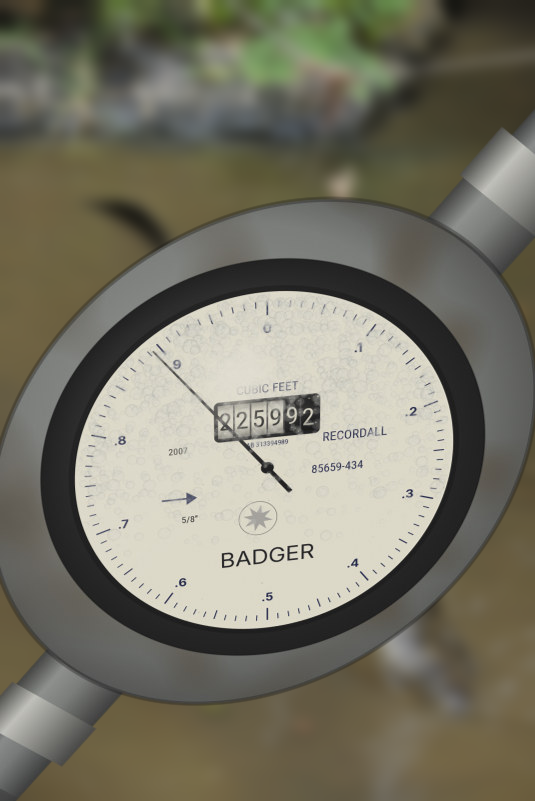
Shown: {"value": 225991.89, "unit": "ft³"}
